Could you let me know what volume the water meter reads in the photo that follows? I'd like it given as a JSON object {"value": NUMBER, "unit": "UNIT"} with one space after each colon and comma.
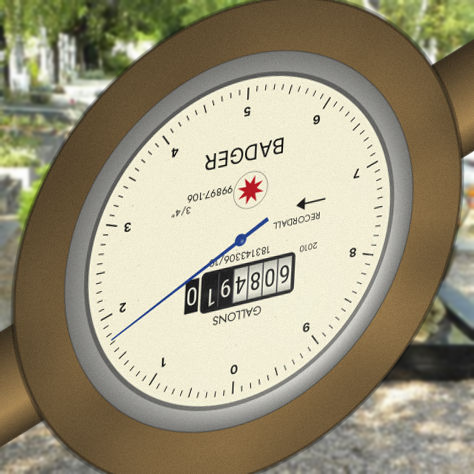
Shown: {"value": 6084911.7, "unit": "gal"}
